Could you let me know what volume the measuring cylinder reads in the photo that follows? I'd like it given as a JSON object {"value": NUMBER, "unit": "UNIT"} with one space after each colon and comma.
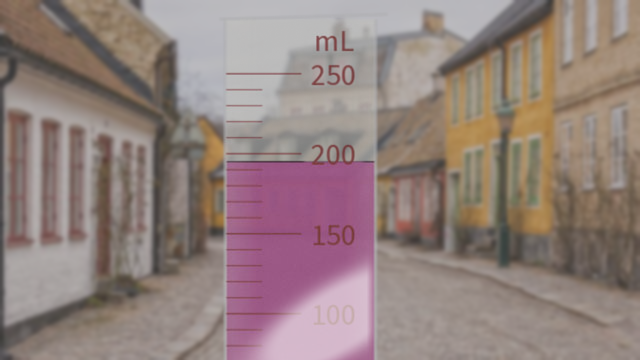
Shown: {"value": 195, "unit": "mL"}
